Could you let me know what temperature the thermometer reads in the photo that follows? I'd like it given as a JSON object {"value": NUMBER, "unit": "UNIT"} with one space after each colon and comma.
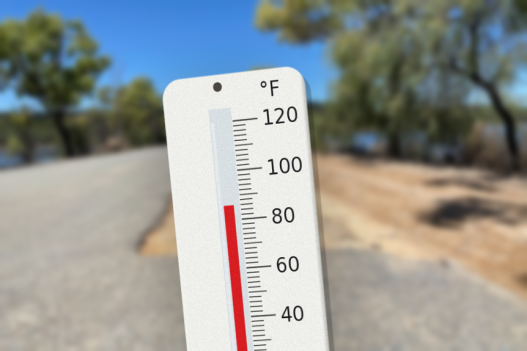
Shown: {"value": 86, "unit": "°F"}
